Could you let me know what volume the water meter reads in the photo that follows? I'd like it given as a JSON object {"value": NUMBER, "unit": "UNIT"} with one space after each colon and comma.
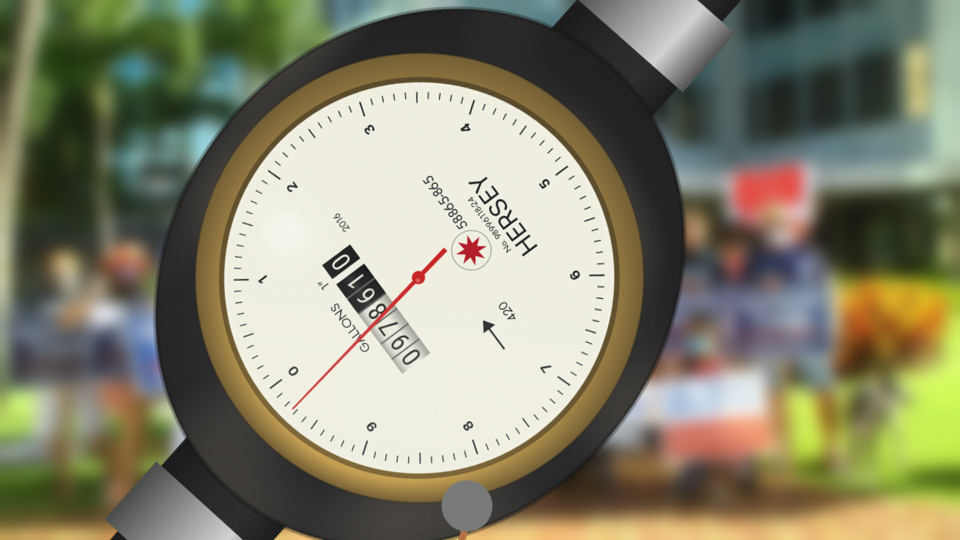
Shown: {"value": 978609.7, "unit": "gal"}
